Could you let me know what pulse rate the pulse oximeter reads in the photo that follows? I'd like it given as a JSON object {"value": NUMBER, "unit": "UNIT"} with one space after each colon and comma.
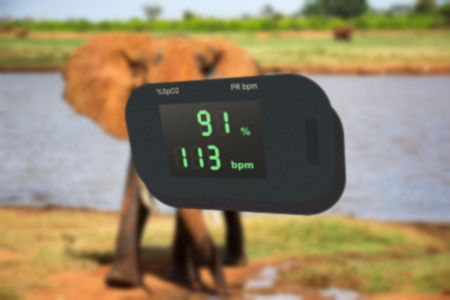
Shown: {"value": 113, "unit": "bpm"}
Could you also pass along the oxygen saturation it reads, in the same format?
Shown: {"value": 91, "unit": "%"}
